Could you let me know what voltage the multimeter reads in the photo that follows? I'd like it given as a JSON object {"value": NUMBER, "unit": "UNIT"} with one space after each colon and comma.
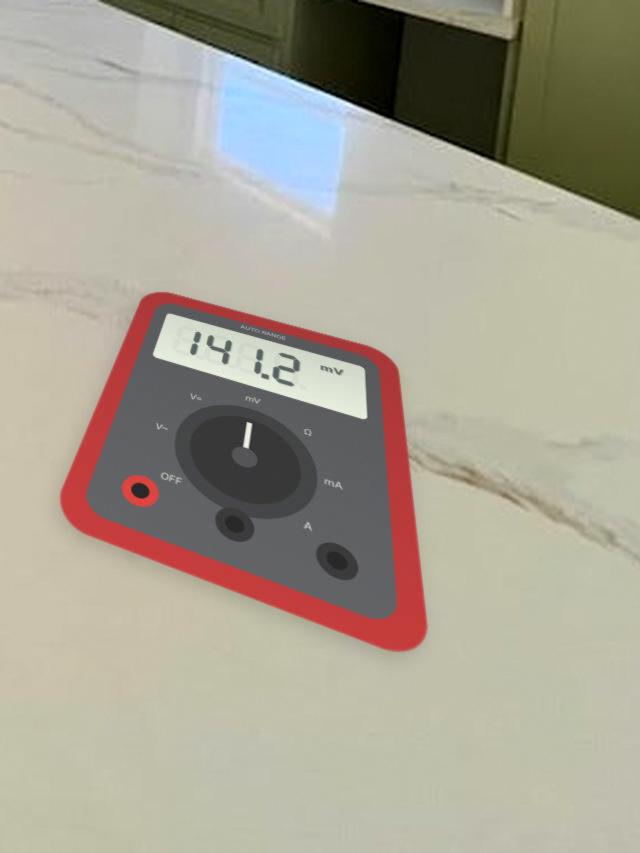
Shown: {"value": 141.2, "unit": "mV"}
